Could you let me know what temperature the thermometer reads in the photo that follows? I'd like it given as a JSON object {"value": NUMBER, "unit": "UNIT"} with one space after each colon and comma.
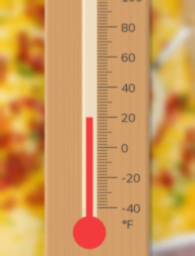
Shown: {"value": 20, "unit": "°F"}
